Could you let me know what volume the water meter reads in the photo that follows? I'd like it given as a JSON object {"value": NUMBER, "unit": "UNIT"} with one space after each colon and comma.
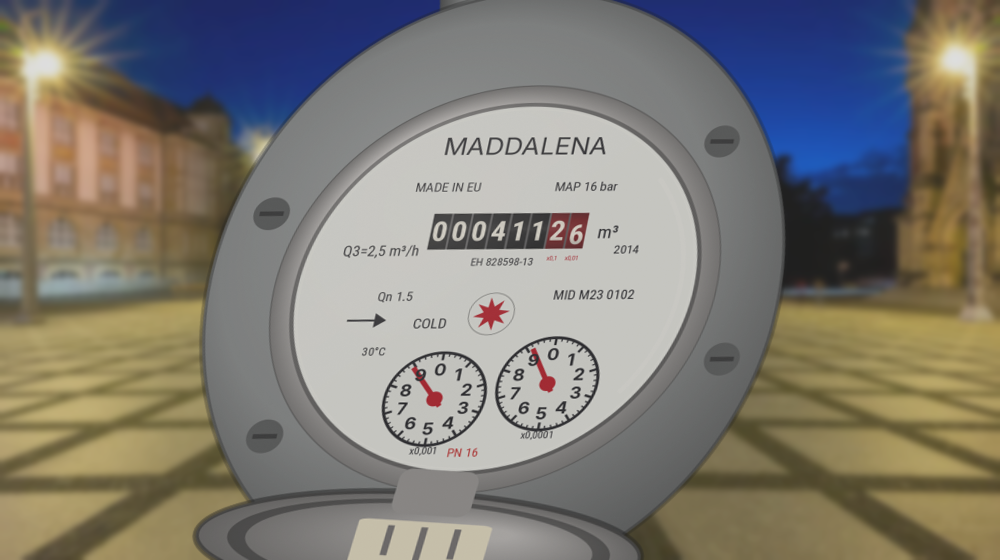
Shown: {"value": 411.2589, "unit": "m³"}
